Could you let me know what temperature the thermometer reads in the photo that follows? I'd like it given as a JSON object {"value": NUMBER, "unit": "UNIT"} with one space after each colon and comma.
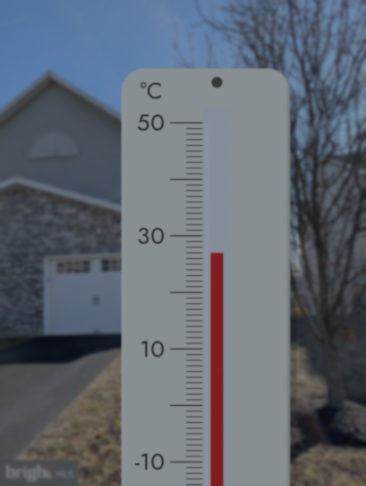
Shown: {"value": 27, "unit": "°C"}
